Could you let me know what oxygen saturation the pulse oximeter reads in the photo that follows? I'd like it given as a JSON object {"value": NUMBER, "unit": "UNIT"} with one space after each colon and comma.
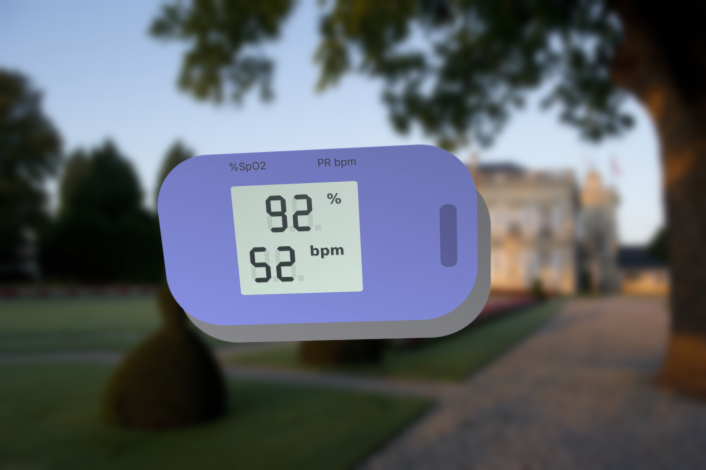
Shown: {"value": 92, "unit": "%"}
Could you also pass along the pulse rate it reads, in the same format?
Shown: {"value": 52, "unit": "bpm"}
